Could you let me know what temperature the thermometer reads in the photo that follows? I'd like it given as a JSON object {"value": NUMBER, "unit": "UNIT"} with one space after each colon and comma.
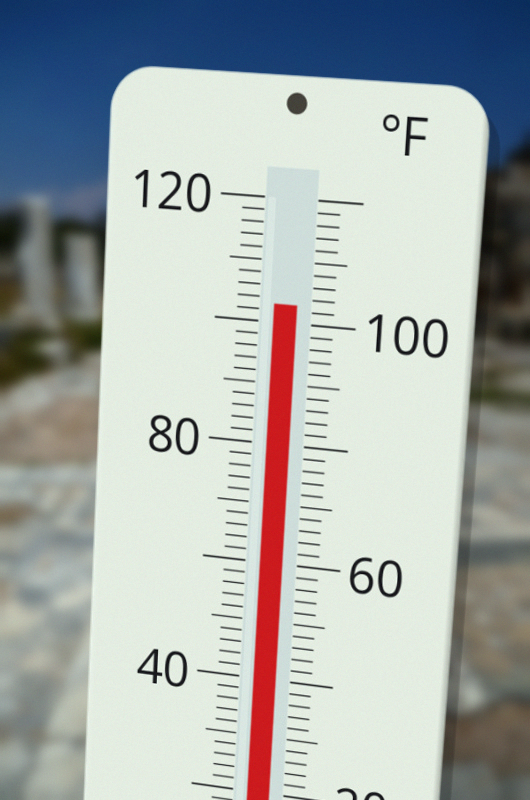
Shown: {"value": 103, "unit": "°F"}
